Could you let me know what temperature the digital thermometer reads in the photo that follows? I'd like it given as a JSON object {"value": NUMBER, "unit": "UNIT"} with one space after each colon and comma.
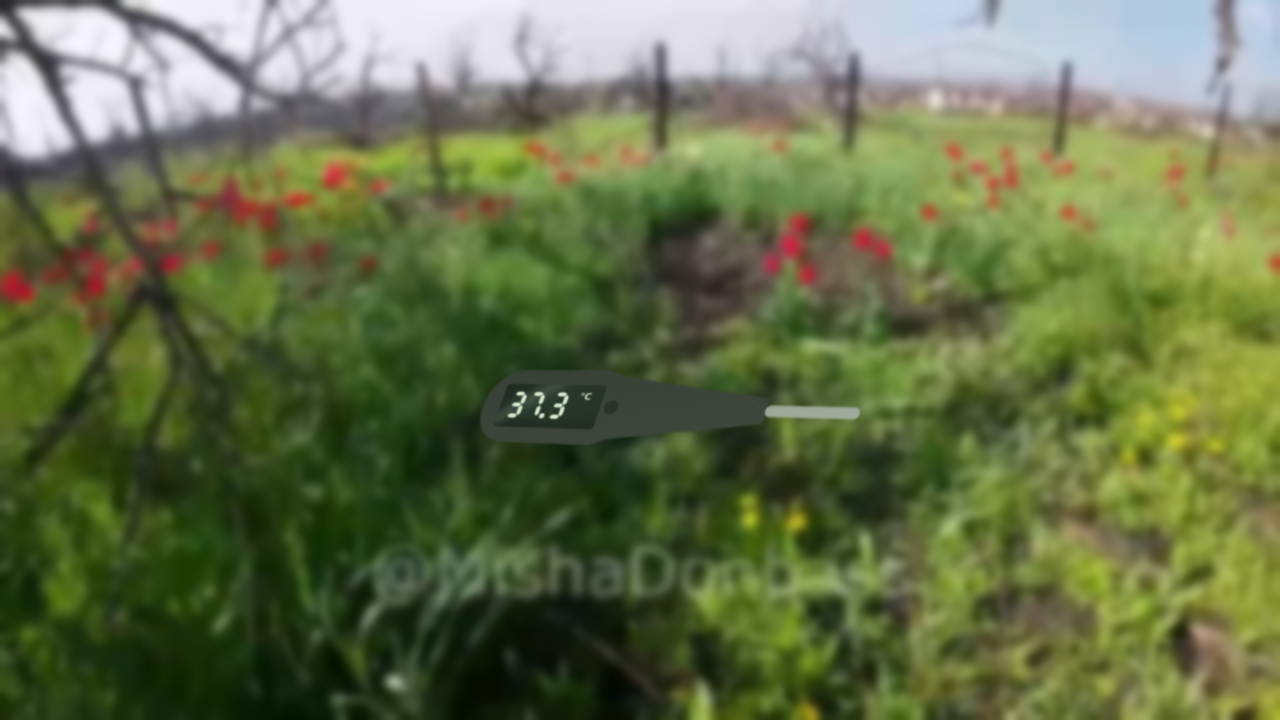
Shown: {"value": 37.3, "unit": "°C"}
